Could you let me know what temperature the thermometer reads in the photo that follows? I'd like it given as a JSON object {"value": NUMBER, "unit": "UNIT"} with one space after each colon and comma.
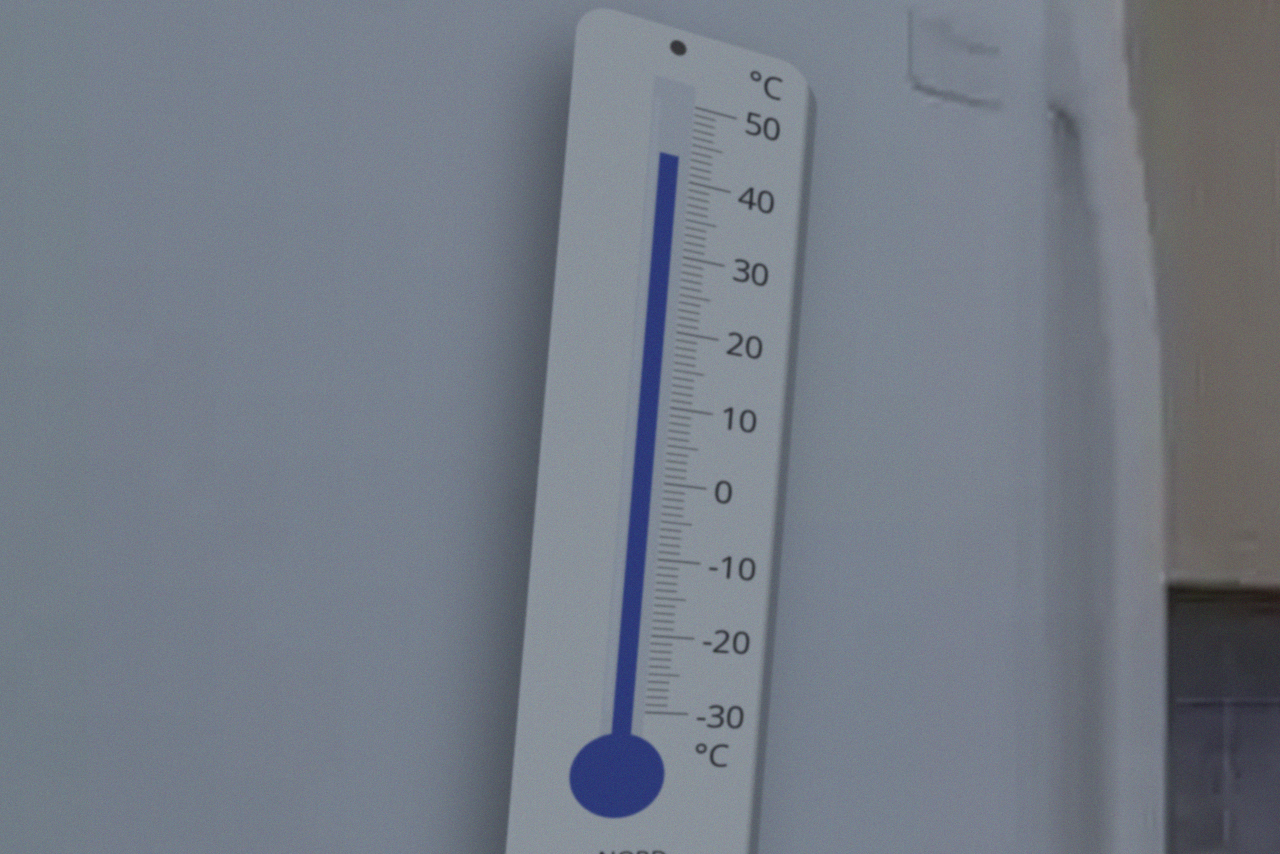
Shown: {"value": 43, "unit": "°C"}
